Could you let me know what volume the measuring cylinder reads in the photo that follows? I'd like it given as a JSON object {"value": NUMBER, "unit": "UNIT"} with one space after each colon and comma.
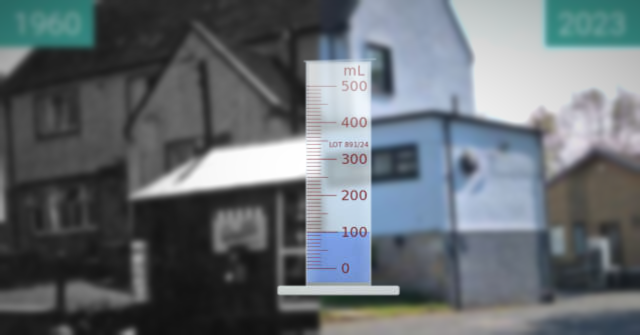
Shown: {"value": 100, "unit": "mL"}
